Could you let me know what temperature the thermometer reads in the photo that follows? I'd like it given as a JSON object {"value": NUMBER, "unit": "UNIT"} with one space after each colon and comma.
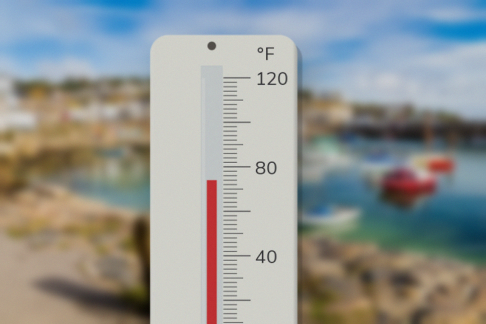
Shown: {"value": 74, "unit": "°F"}
